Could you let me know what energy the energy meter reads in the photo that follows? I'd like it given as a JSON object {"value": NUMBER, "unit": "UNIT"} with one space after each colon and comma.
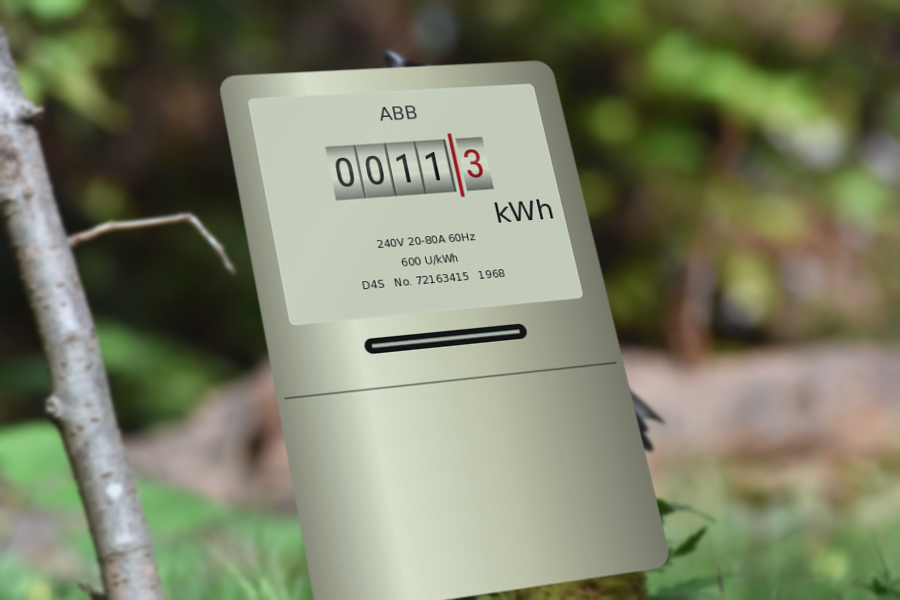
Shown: {"value": 11.3, "unit": "kWh"}
